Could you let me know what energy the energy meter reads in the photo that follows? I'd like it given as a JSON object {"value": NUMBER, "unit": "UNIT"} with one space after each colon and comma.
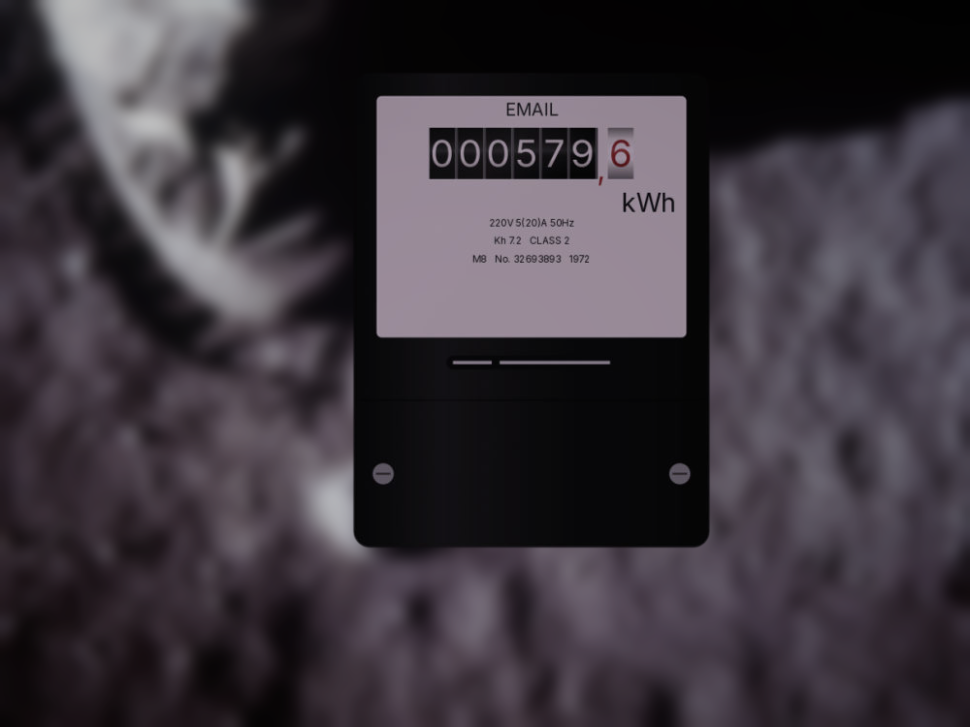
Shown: {"value": 579.6, "unit": "kWh"}
